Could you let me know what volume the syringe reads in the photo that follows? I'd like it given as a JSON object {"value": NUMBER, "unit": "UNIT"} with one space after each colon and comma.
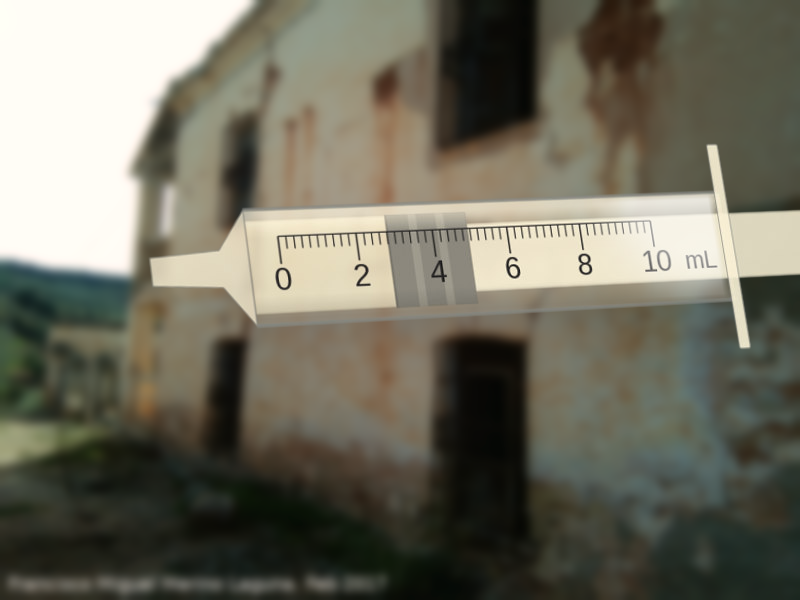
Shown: {"value": 2.8, "unit": "mL"}
